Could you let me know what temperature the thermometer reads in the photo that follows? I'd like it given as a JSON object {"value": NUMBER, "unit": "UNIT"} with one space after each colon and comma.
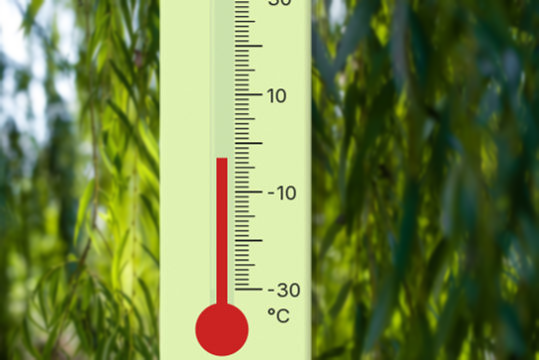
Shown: {"value": -3, "unit": "°C"}
